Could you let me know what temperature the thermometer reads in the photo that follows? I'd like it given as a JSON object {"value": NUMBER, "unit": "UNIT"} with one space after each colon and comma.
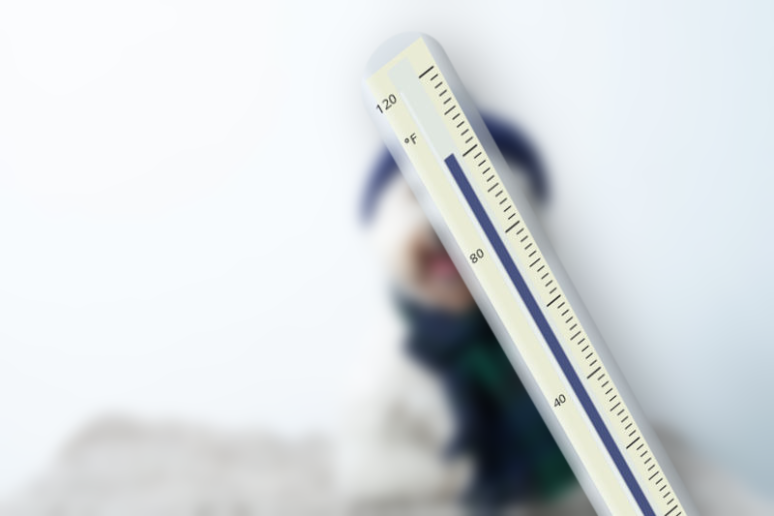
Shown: {"value": 102, "unit": "°F"}
